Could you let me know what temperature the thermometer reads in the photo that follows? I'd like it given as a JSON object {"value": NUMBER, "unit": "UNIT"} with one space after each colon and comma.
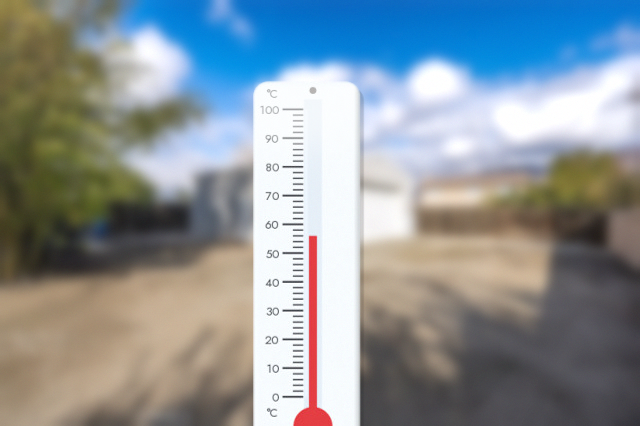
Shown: {"value": 56, "unit": "°C"}
